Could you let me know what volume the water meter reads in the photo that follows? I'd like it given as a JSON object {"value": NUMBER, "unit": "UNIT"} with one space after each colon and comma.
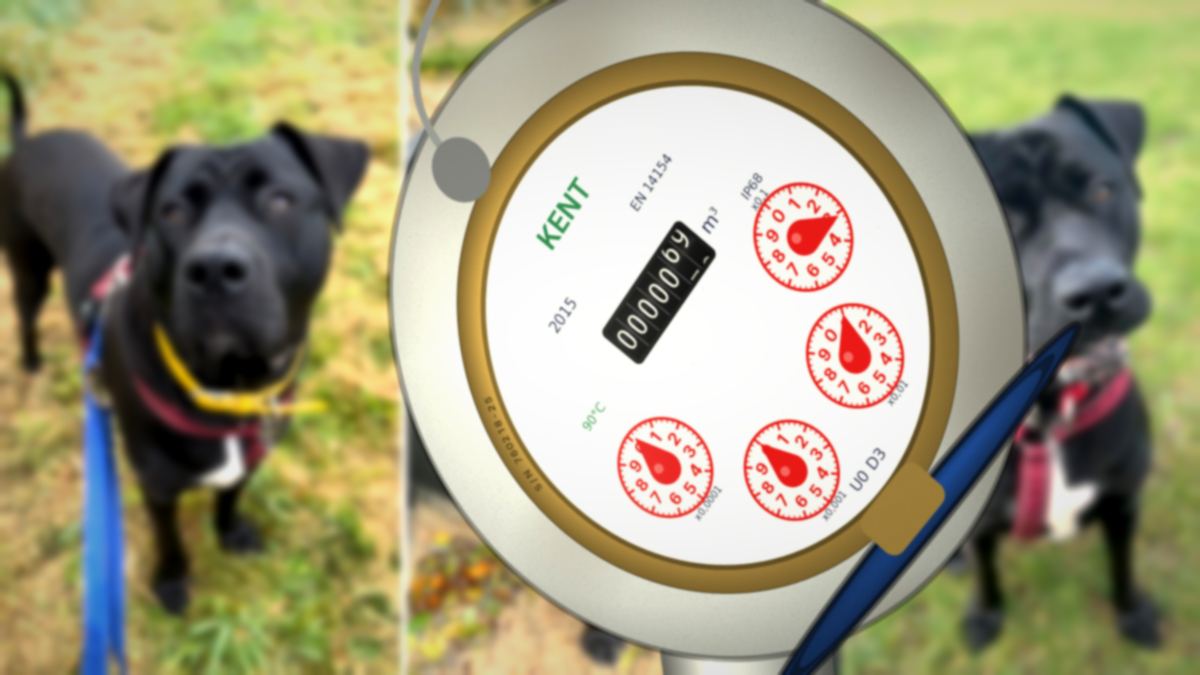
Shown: {"value": 69.3100, "unit": "m³"}
